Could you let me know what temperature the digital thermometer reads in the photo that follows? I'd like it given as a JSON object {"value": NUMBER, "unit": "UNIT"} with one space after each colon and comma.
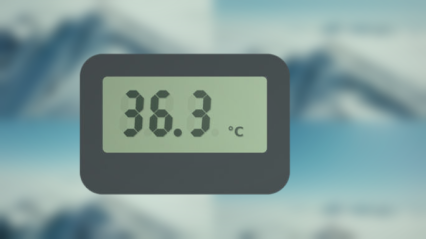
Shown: {"value": 36.3, "unit": "°C"}
